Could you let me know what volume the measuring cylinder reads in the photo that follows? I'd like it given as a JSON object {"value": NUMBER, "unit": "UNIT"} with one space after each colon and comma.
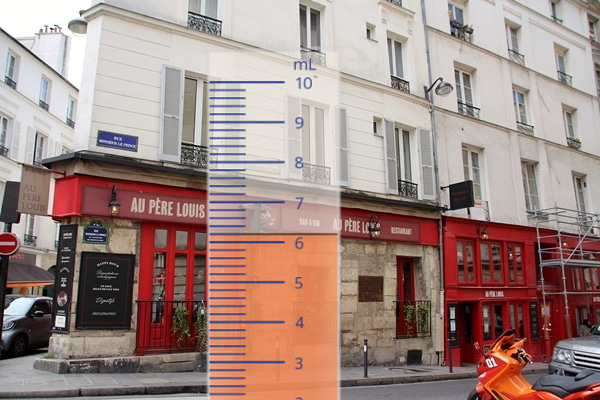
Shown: {"value": 6.2, "unit": "mL"}
